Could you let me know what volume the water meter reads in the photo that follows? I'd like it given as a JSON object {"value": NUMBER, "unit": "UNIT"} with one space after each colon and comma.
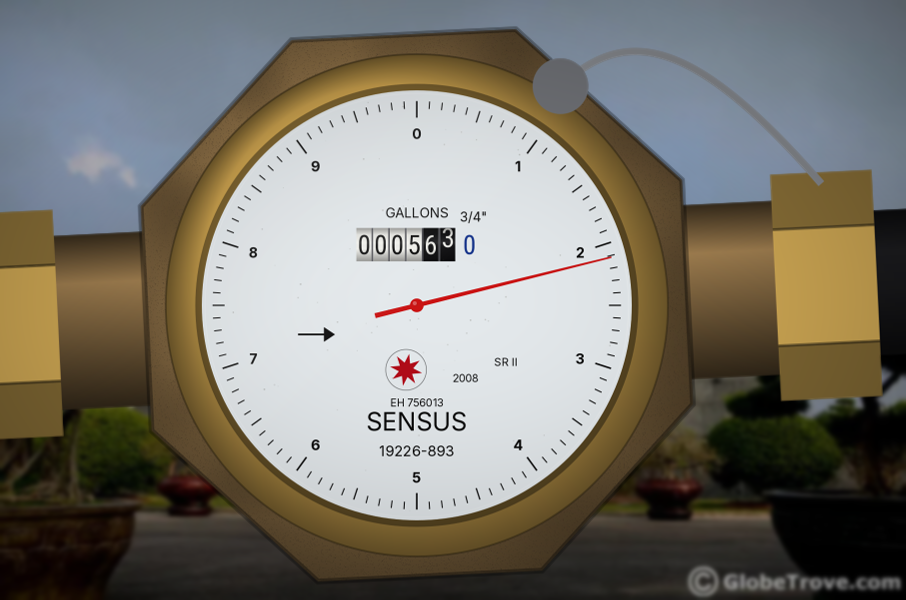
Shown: {"value": 5632.1, "unit": "gal"}
